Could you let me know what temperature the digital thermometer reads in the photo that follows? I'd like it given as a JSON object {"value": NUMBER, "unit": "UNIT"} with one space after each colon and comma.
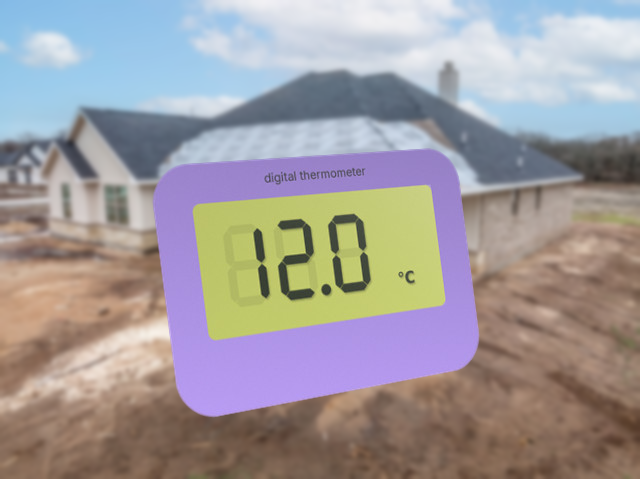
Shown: {"value": 12.0, "unit": "°C"}
